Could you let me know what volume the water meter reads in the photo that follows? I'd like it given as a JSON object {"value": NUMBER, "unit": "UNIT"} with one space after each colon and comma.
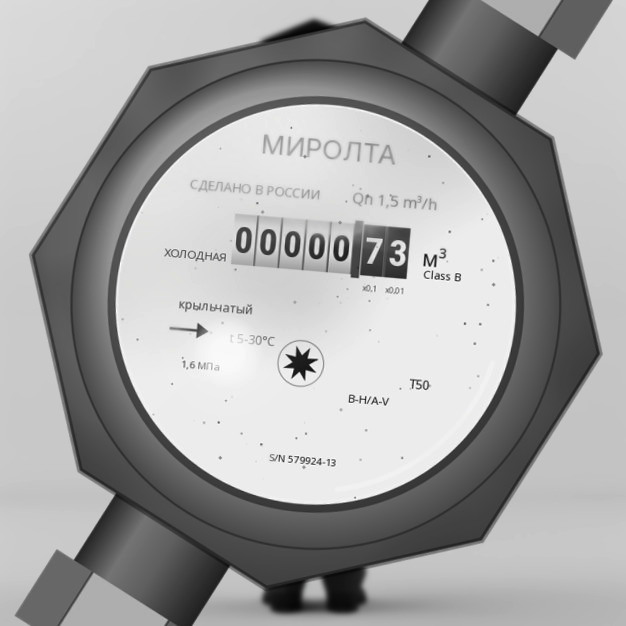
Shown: {"value": 0.73, "unit": "m³"}
